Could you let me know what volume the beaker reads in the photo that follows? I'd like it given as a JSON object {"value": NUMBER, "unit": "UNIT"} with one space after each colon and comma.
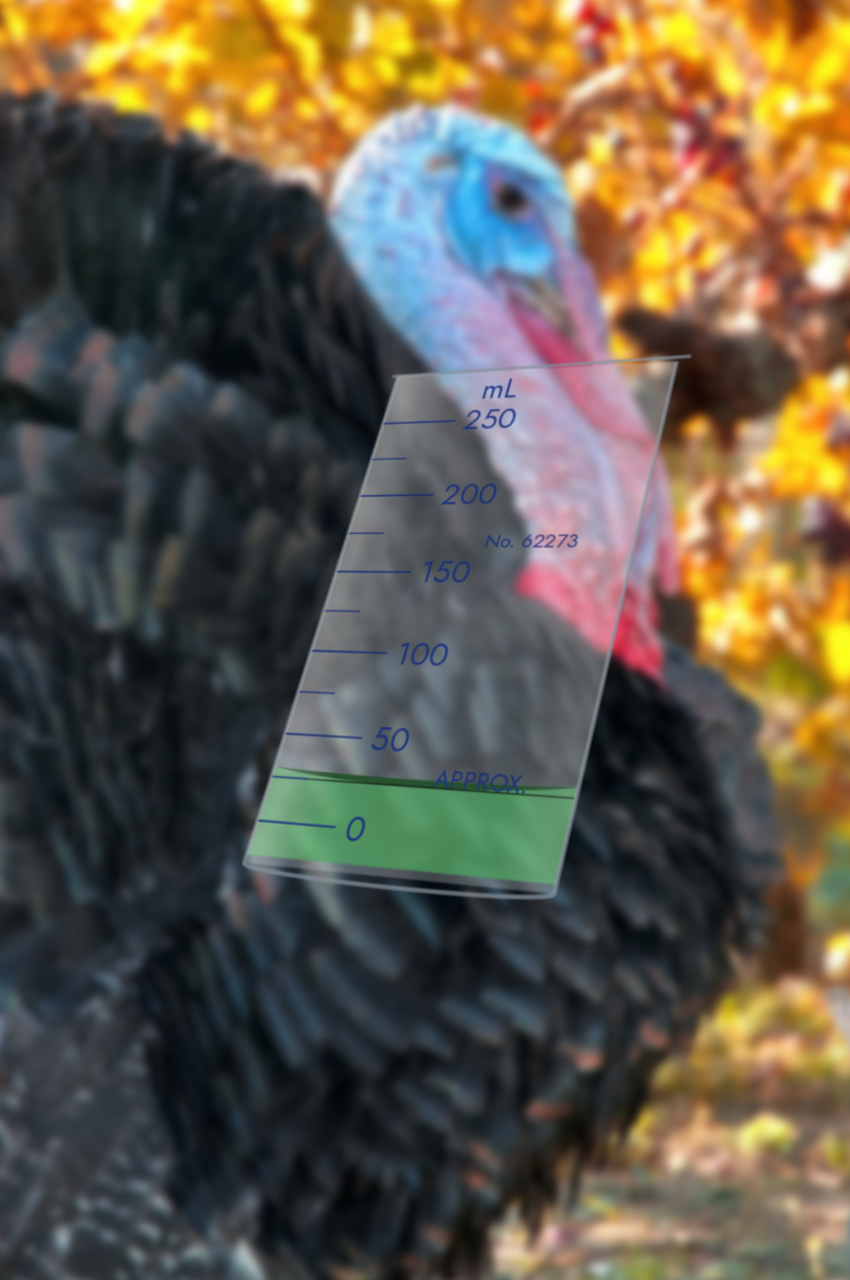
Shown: {"value": 25, "unit": "mL"}
